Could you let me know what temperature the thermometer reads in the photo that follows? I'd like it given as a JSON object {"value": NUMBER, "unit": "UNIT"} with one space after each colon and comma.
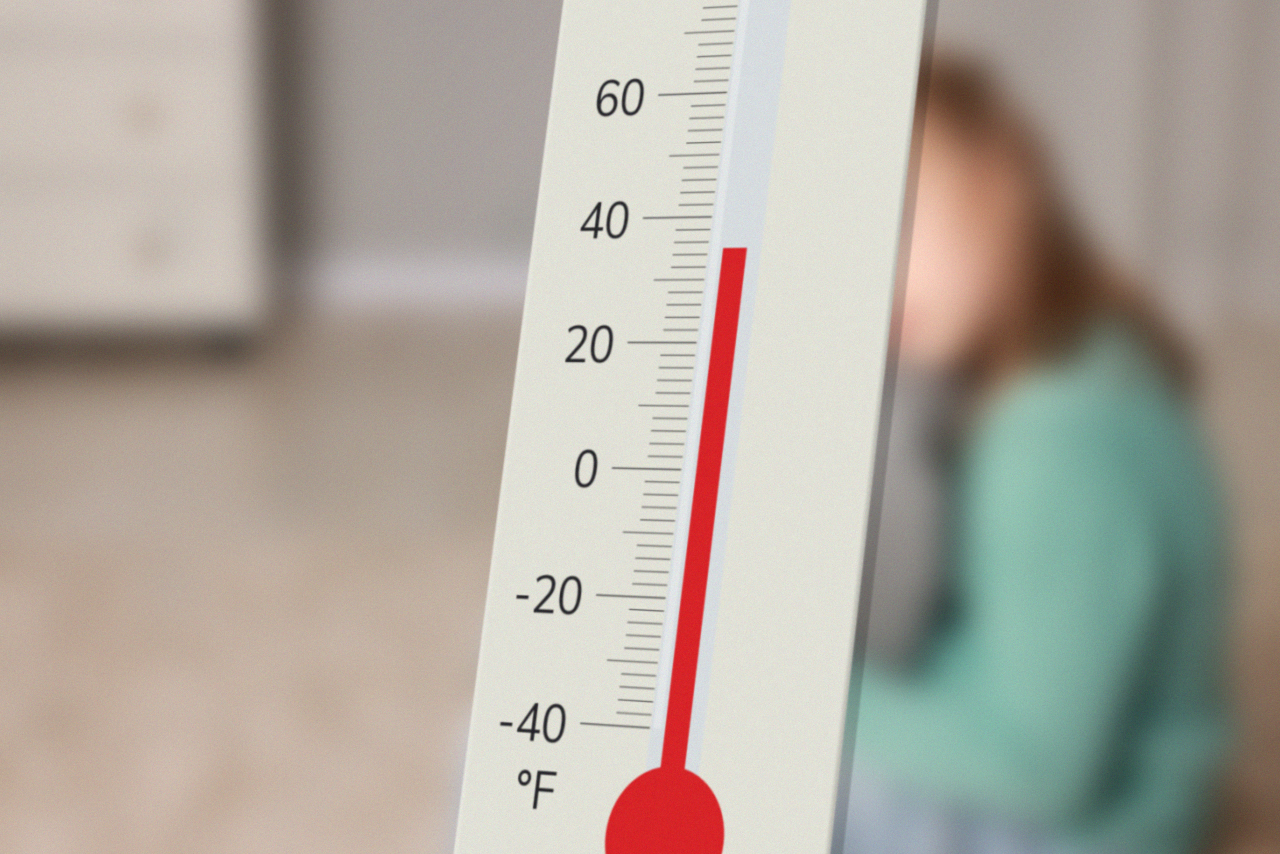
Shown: {"value": 35, "unit": "°F"}
